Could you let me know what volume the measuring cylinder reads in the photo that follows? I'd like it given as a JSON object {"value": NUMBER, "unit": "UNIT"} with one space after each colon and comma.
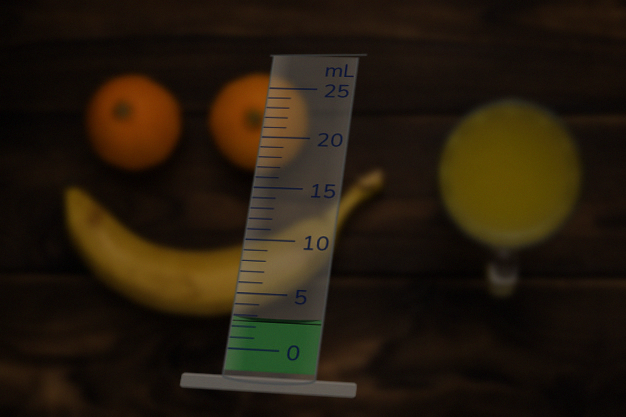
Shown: {"value": 2.5, "unit": "mL"}
